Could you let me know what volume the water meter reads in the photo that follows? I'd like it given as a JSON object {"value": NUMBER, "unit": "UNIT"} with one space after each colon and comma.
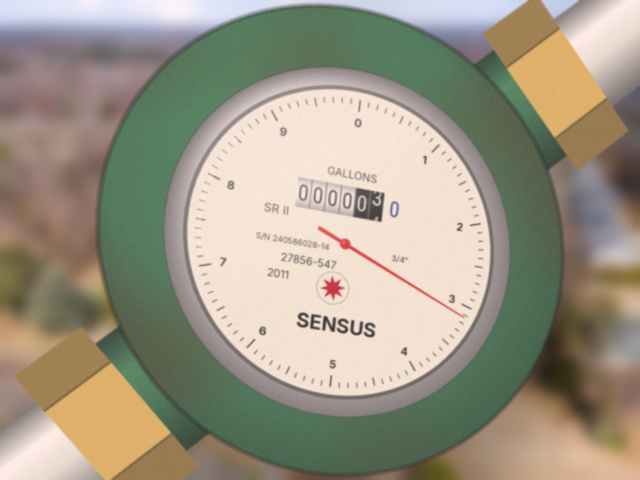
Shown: {"value": 33.1, "unit": "gal"}
